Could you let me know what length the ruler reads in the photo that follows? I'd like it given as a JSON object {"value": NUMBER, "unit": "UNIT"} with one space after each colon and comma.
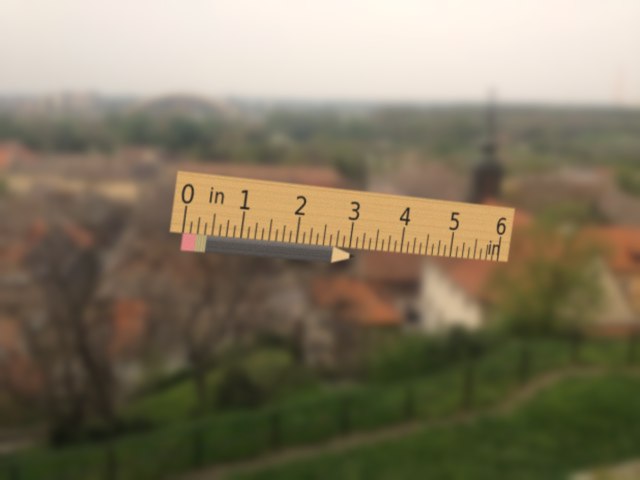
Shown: {"value": 3.125, "unit": "in"}
